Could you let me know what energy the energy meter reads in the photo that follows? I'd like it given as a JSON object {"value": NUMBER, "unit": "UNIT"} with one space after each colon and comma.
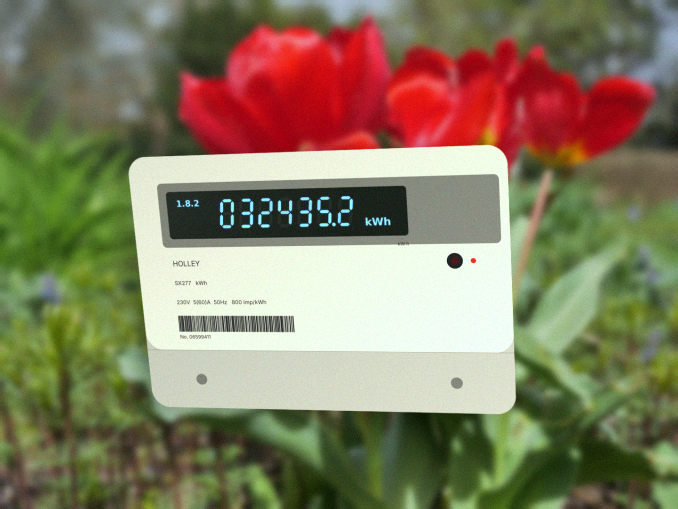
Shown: {"value": 32435.2, "unit": "kWh"}
